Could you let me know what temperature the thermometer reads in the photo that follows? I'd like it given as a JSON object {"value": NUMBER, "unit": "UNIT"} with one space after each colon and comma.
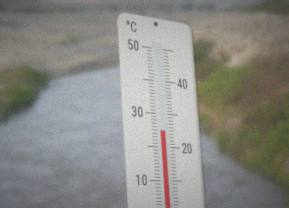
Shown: {"value": 25, "unit": "°C"}
